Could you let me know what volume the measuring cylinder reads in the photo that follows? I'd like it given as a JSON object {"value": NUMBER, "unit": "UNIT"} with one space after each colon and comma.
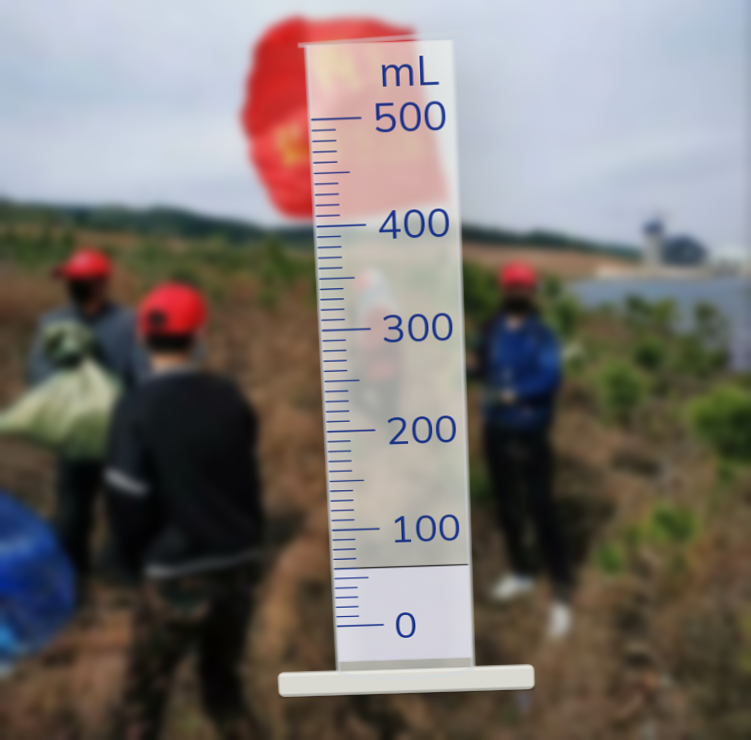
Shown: {"value": 60, "unit": "mL"}
